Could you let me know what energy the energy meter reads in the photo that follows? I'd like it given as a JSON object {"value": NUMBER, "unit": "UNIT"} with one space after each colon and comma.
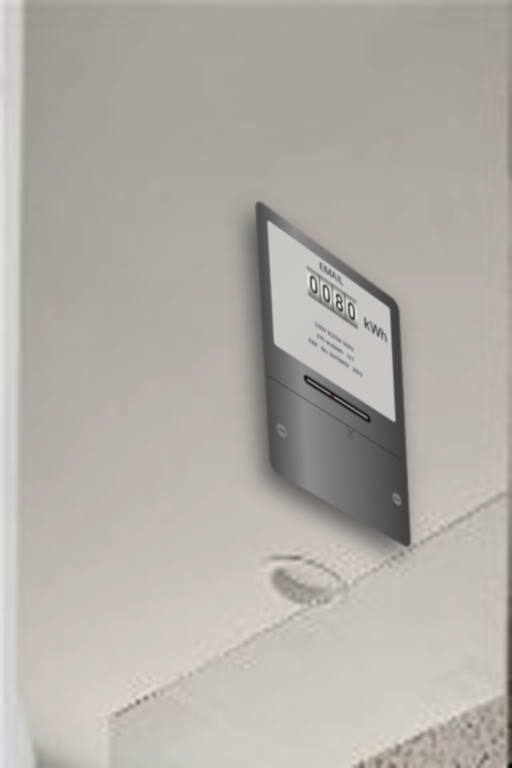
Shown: {"value": 80, "unit": "kWh"}
